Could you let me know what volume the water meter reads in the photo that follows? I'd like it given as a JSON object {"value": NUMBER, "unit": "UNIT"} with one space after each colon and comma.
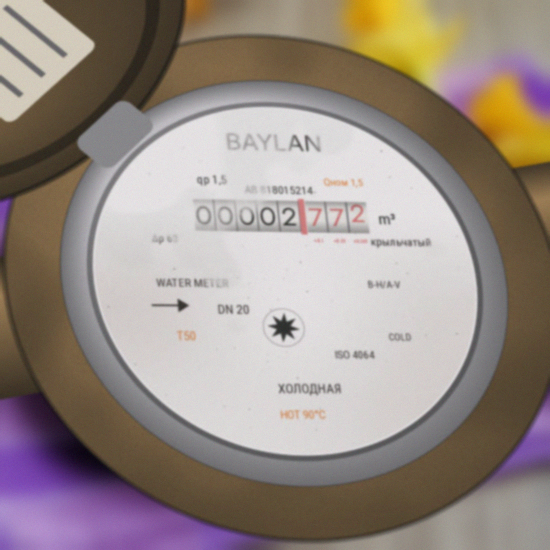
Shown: {"value": 2.772, "unit": "m³"}
